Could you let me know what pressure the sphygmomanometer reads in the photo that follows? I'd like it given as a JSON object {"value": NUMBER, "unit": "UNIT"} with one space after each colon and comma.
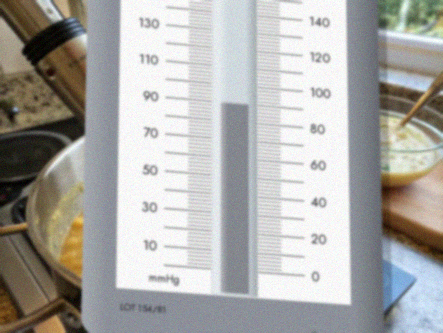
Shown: {"value": 90, "unit": "mmHg"}
